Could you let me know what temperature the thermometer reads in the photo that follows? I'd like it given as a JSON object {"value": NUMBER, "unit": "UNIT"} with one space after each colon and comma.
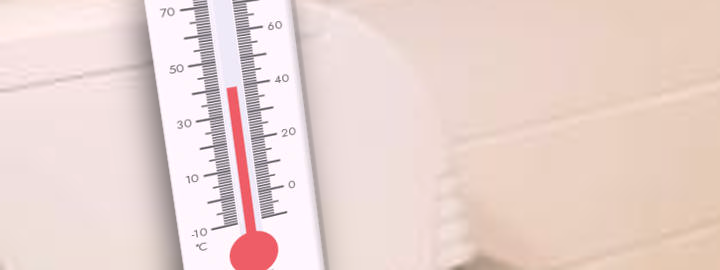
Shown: {"value": 40, "unit": "°C"}
